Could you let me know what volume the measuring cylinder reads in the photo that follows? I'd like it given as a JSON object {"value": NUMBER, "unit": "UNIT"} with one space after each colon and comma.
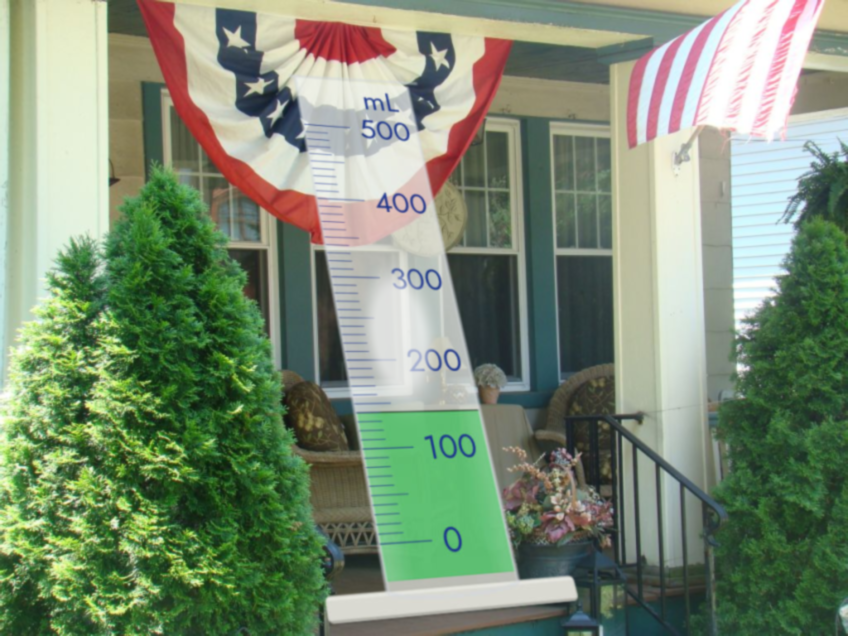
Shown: {"value": 140, "unit": "mL"}
